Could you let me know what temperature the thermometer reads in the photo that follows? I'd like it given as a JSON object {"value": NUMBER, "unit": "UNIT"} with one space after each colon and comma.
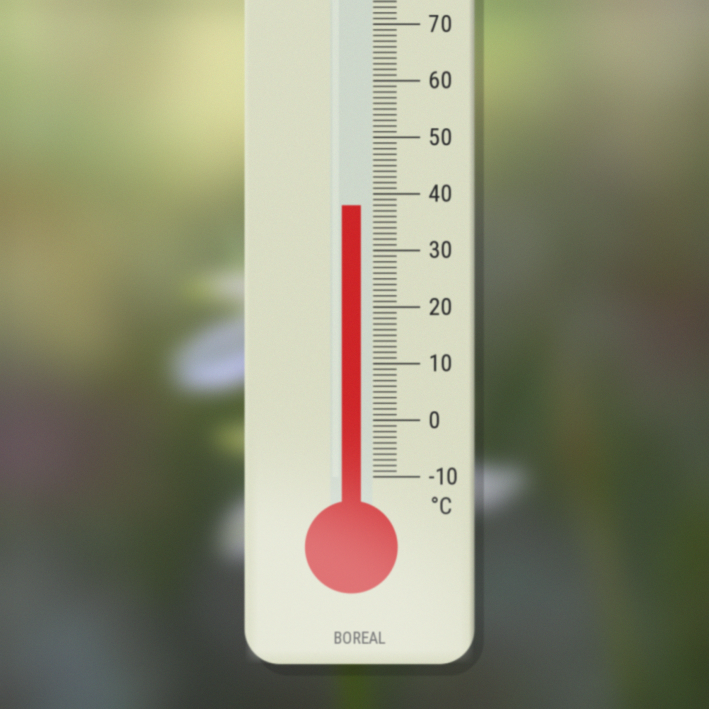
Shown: {"value": 38, "unit": "°C"}
